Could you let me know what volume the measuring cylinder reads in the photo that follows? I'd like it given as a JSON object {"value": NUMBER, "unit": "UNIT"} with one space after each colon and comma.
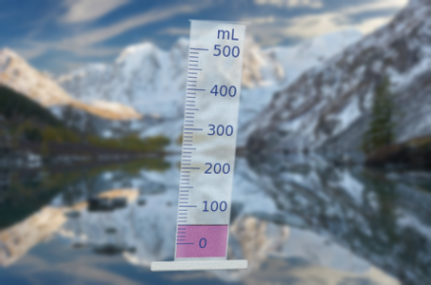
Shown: {"value": 50, "unit": "mL"}
